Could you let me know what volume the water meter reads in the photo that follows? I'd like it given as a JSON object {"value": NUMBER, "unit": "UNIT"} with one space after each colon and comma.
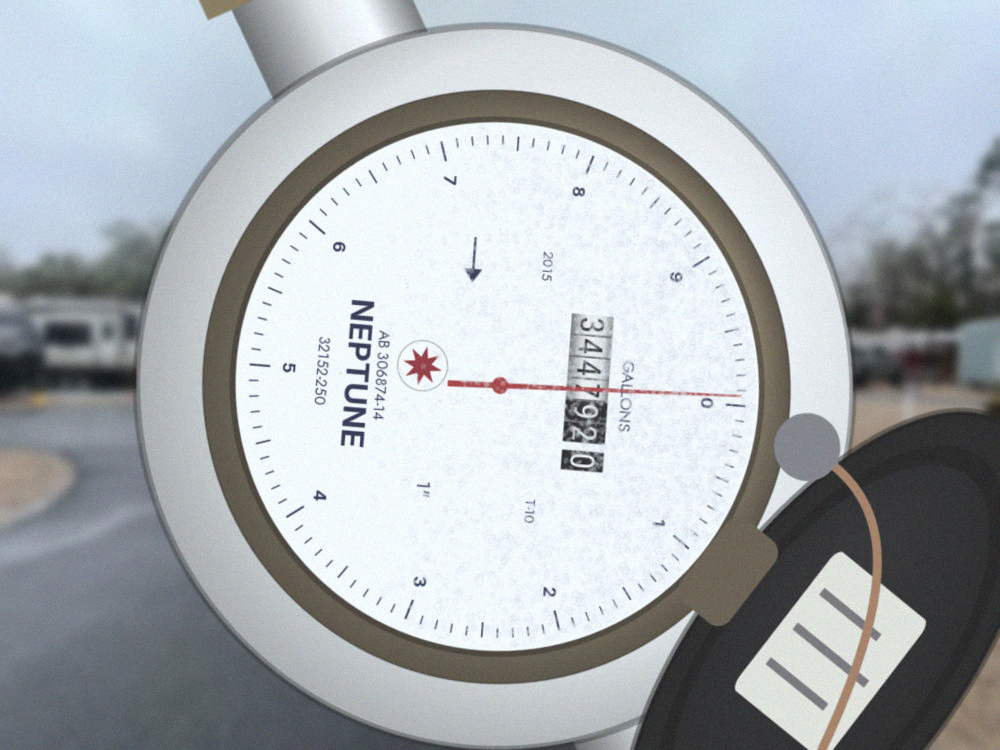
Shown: {"value": 3447919.9, "unit": "gal"}
